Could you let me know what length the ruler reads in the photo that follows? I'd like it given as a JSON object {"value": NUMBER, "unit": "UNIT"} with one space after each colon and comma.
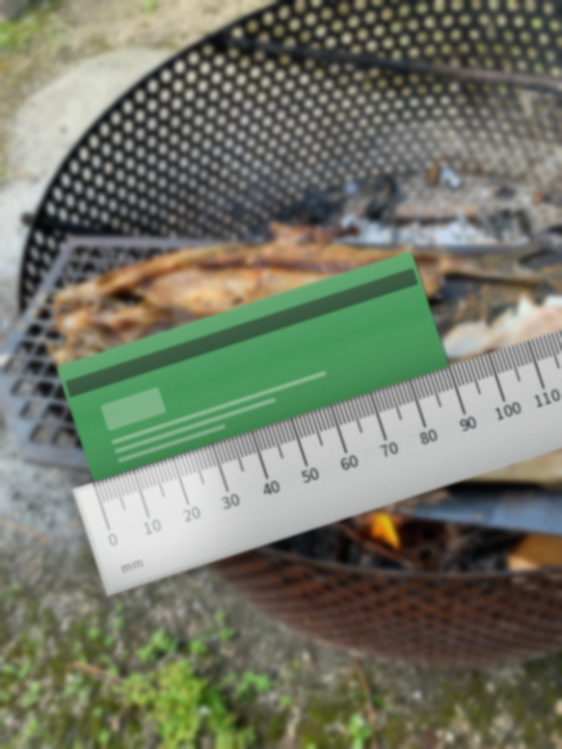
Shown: {"value": 90, "unit": "mm"}
